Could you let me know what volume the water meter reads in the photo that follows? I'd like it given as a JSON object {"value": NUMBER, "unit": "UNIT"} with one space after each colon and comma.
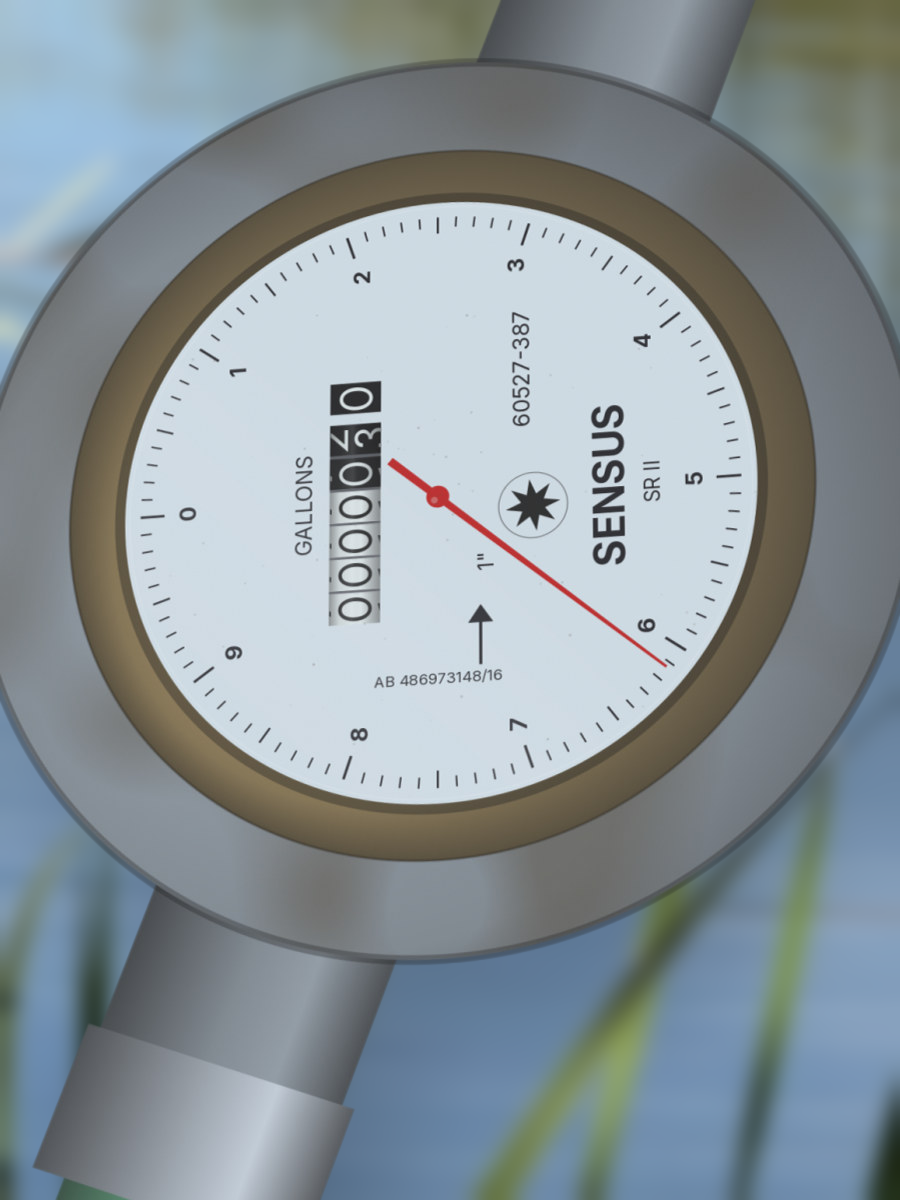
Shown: {"value": 26.1, "unit": "gal"}
